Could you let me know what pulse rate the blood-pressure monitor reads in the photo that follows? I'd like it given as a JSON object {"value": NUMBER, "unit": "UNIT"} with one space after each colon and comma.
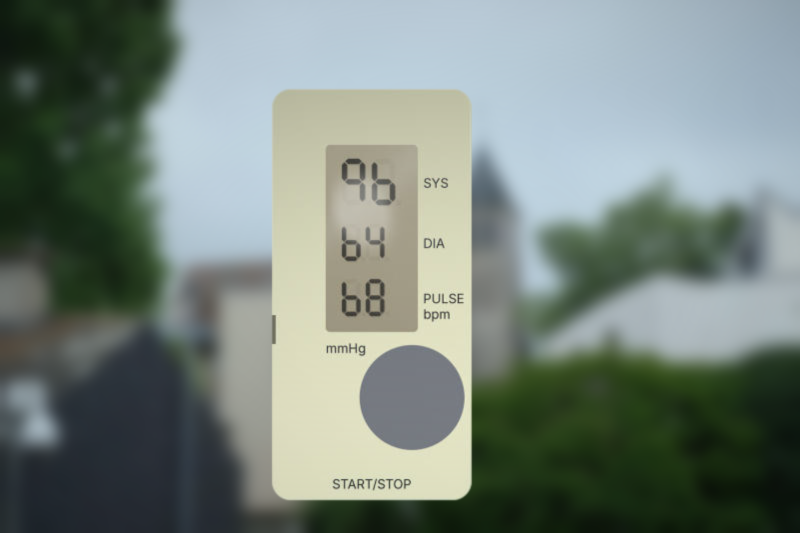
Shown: {"value": 68, "unit": "bpm"}
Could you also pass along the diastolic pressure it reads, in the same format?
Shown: {"value": 64, "unit": "mmHg"}
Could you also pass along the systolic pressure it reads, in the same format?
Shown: {"value": 96, "unit": "mmHg"}
